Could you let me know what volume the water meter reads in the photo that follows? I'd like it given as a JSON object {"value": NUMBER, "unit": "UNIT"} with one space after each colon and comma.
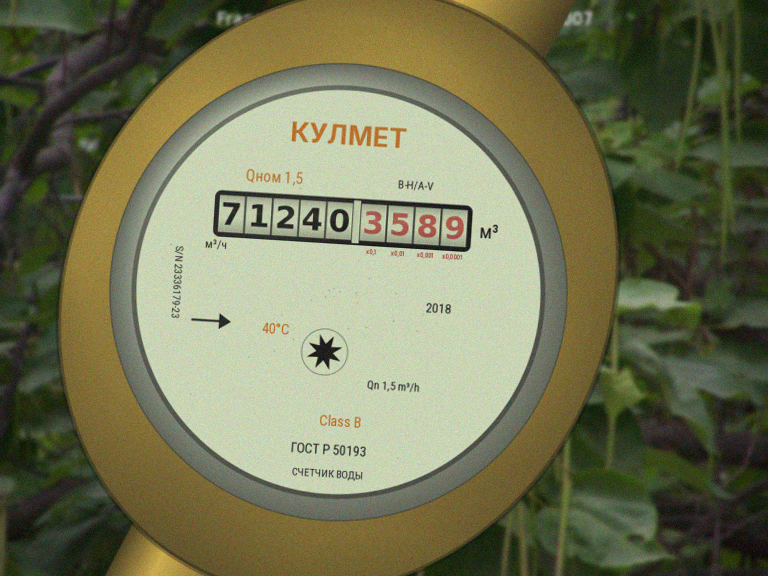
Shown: {"value": 71240.3589, "unit": "m³"}
